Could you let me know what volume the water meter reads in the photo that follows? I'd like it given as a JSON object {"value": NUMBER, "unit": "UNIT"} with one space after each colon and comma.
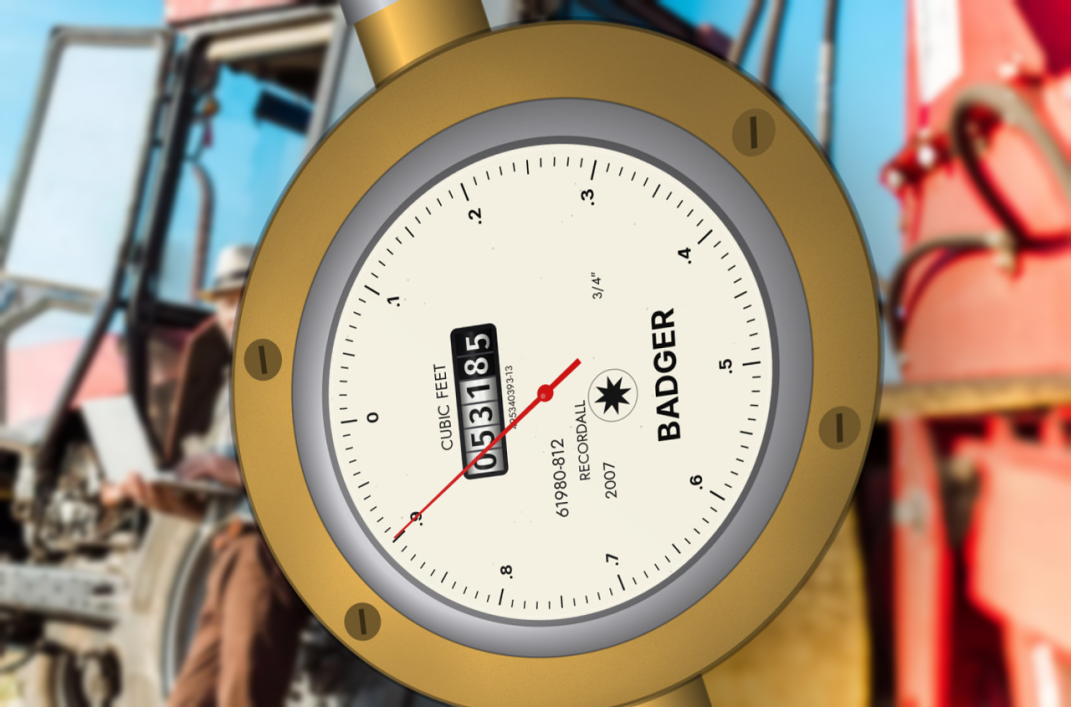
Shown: {"value": 53184.90, "unit": "ft³"}
